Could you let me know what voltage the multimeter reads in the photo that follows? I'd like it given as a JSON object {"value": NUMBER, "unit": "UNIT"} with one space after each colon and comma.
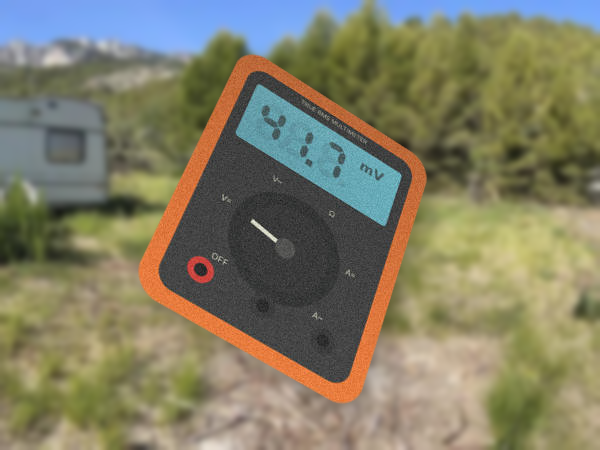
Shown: {"value": 41.7, "unit": "mV"}
